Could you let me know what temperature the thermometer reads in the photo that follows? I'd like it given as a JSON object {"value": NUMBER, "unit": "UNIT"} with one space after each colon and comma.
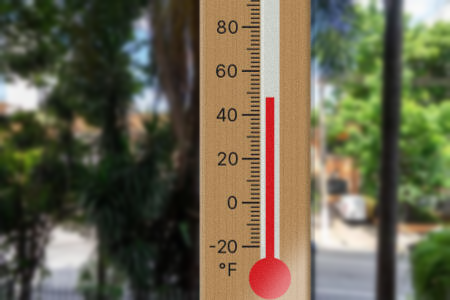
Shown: {"value": 48, "unit": "°F"}
